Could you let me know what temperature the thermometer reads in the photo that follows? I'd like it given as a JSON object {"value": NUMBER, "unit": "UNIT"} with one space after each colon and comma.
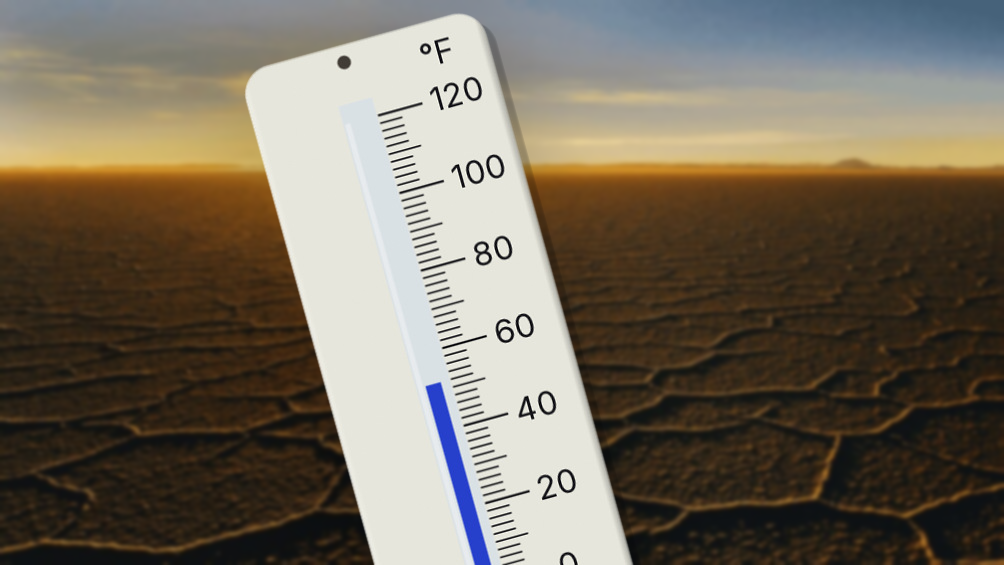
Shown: {"value": 52, "unit": "°F"}
